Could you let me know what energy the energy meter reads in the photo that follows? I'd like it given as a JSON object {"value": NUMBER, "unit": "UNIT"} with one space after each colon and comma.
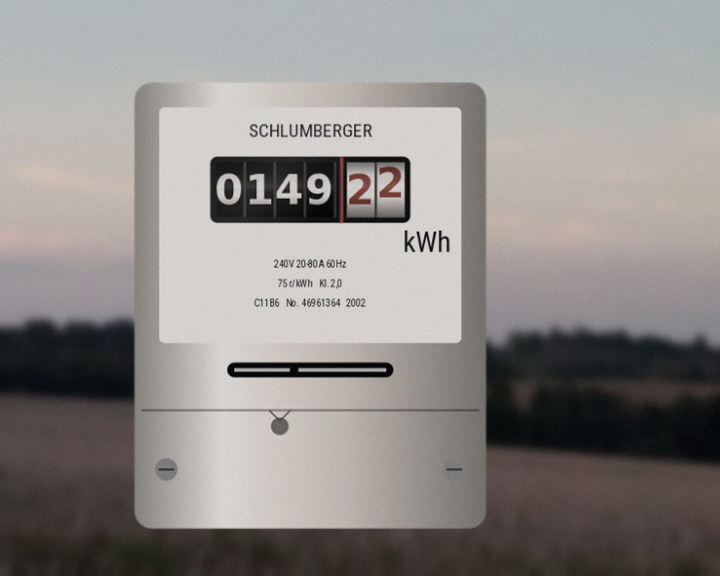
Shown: {"value": 149.22, "unit": "kWh"}
